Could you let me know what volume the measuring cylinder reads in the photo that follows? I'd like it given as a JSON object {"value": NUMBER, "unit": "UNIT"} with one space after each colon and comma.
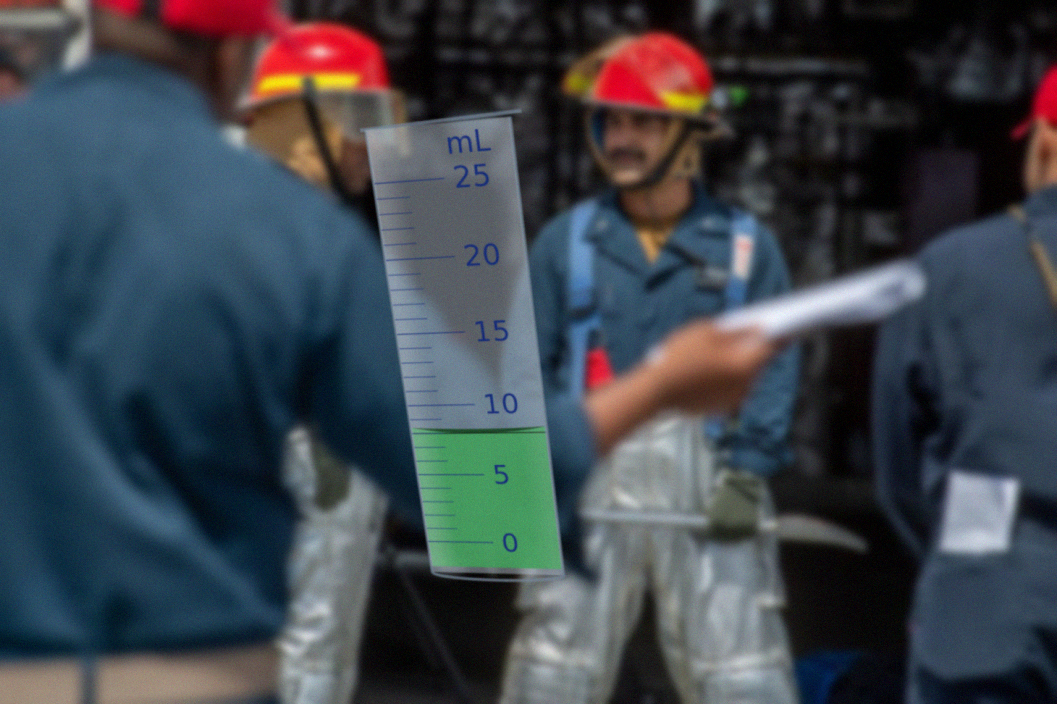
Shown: {"value": 8, "unit": "mL"}
